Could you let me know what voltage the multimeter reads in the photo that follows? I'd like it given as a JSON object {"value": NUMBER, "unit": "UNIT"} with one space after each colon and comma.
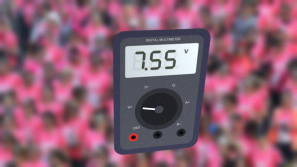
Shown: {"value": 7.55, "unit": "V"}
